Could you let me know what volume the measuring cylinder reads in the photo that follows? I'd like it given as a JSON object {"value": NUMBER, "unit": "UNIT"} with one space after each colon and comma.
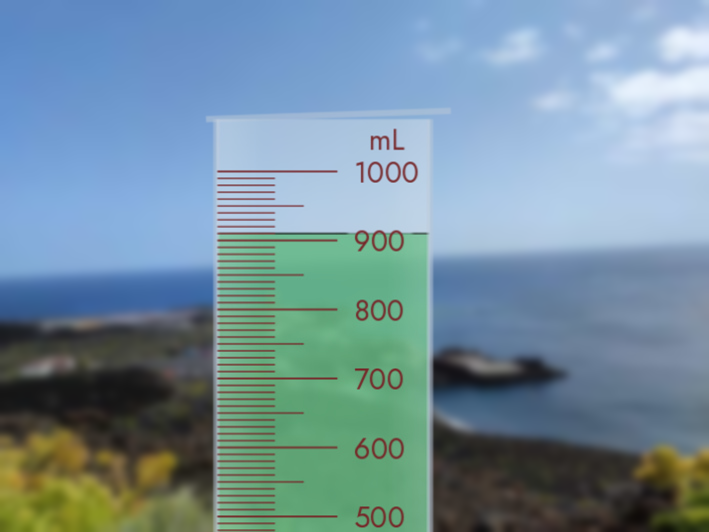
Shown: {"value": 910, "unit": "mL"}
